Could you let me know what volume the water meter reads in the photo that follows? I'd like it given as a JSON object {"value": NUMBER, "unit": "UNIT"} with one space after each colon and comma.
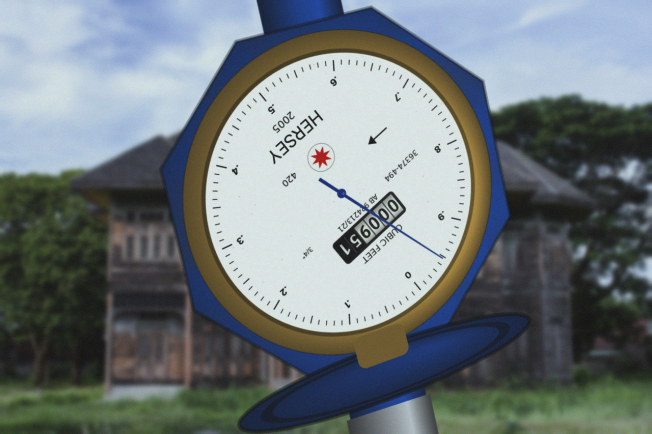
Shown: {"value": 950.95, "unit": "ft³"}
